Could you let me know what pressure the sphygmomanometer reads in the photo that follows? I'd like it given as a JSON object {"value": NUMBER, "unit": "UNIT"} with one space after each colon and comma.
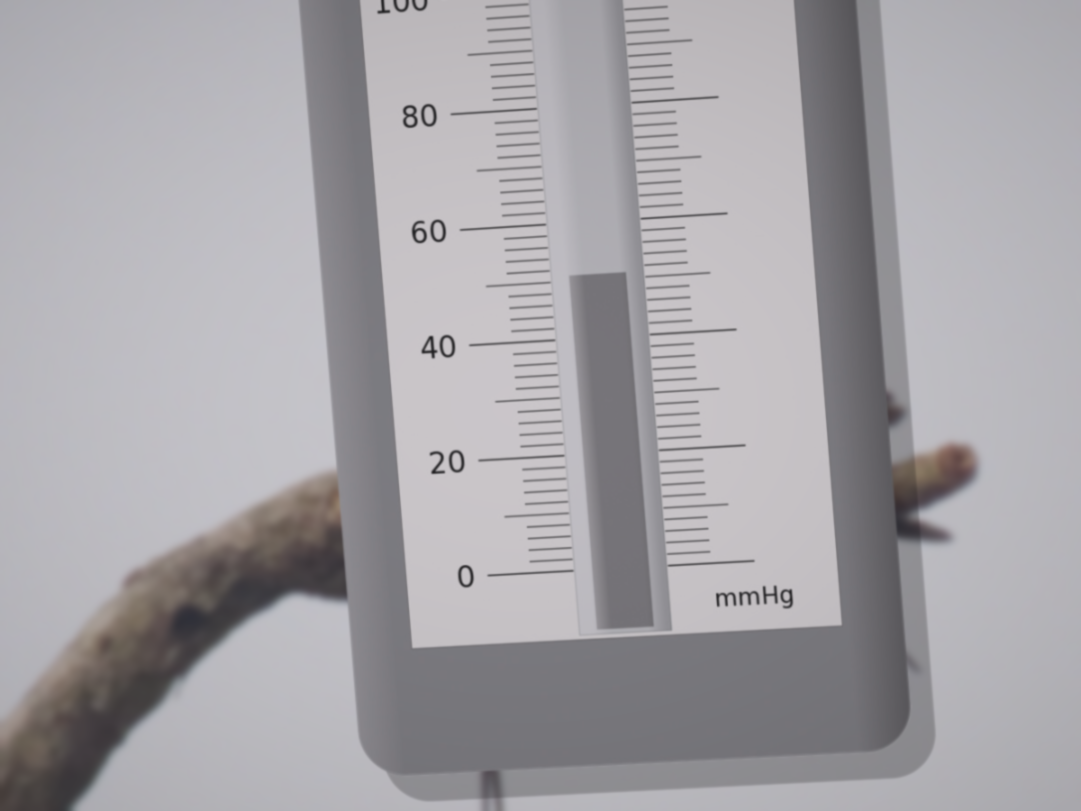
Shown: {"value": 51, "unit": "mmHg"}
